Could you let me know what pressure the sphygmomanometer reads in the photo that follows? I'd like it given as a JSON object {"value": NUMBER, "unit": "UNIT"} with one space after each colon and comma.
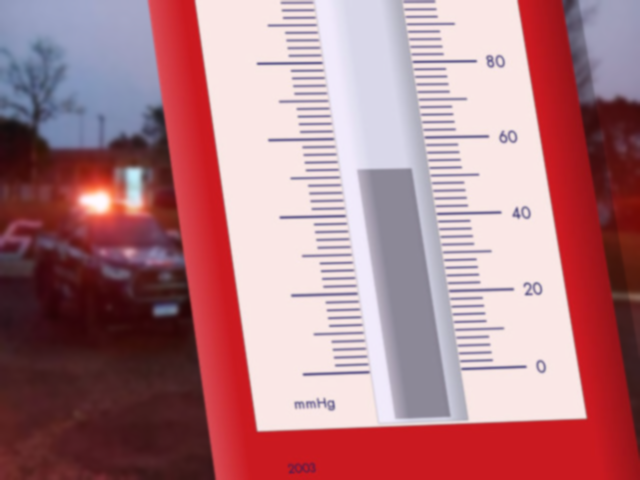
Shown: {"value": 52, "unit": "mmHg"}
